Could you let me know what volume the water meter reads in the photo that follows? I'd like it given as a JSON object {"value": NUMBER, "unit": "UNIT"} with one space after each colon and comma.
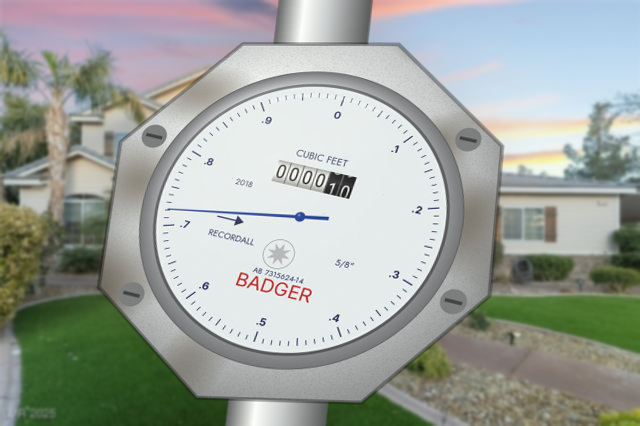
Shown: {"value": 9.72, "unit": "ft³"}
